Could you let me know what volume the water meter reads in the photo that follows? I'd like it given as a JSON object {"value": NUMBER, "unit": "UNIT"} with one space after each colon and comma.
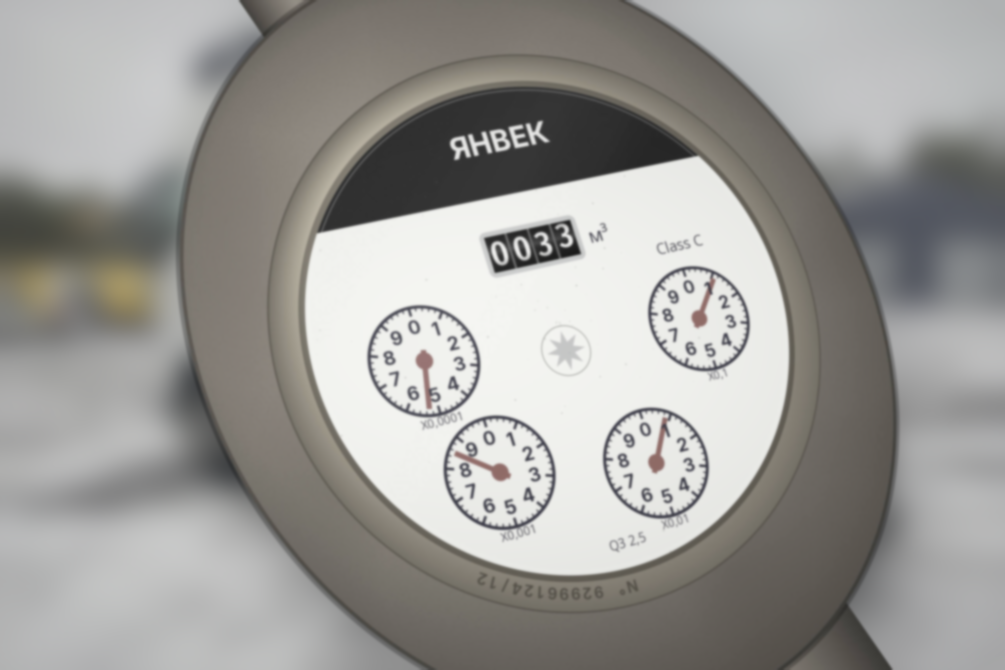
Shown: {"value": 33.1085, "unit": "m³"}
